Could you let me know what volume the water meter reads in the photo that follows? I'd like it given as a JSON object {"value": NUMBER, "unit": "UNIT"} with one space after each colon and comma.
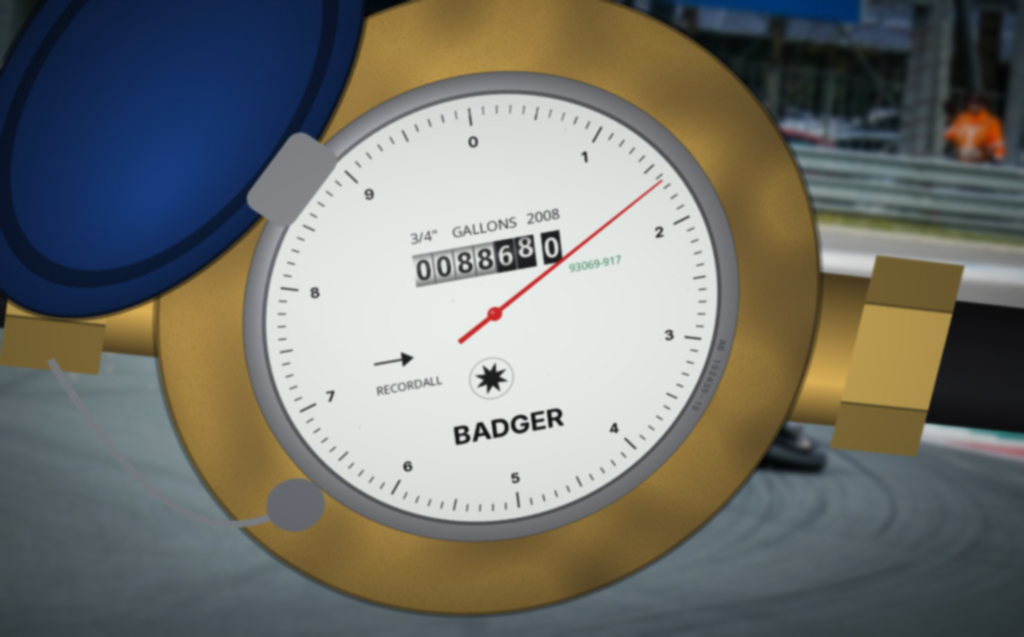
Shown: {"value": 88681.6, "unit": "gal"}
